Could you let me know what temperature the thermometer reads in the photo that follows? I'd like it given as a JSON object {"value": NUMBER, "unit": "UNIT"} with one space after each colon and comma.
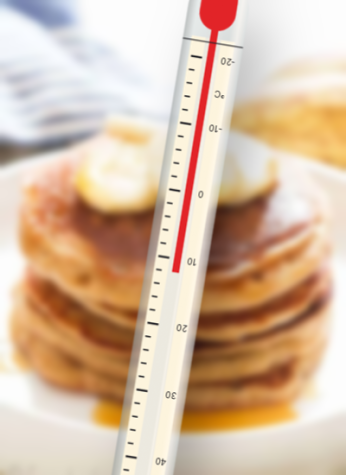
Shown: {"value": 12, "unit": "°C"}
